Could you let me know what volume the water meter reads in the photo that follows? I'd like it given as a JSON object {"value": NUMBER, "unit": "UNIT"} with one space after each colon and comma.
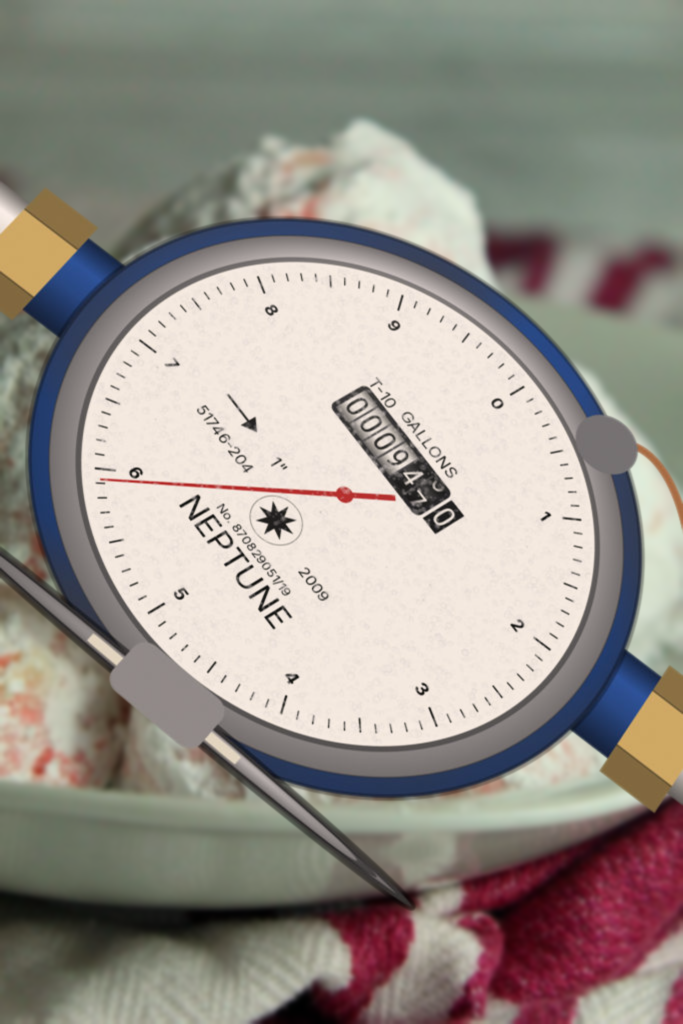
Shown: {"value": 9465.9, "unit": "gal"}
